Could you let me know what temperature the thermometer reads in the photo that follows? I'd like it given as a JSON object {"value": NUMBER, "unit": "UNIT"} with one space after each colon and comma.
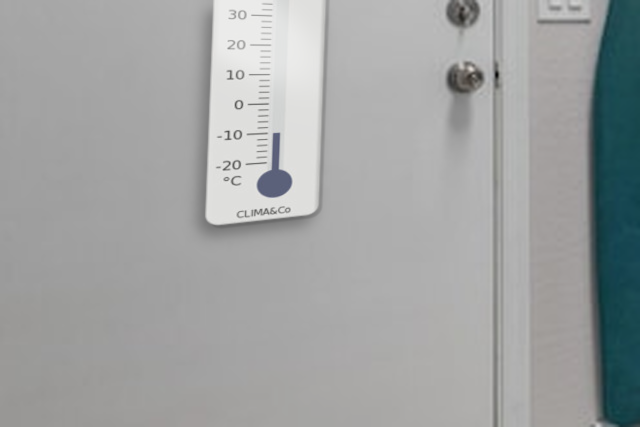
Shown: {"value": -10, "unit": "°C"}
